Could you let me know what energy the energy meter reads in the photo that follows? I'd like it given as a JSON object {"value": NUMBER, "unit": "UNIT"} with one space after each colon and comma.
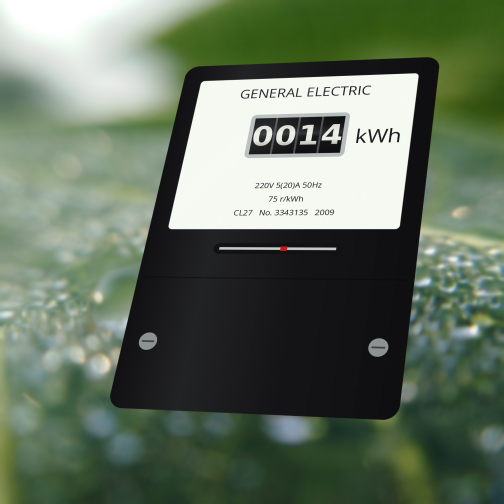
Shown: {"value": 14, "unit": "kWh"}
